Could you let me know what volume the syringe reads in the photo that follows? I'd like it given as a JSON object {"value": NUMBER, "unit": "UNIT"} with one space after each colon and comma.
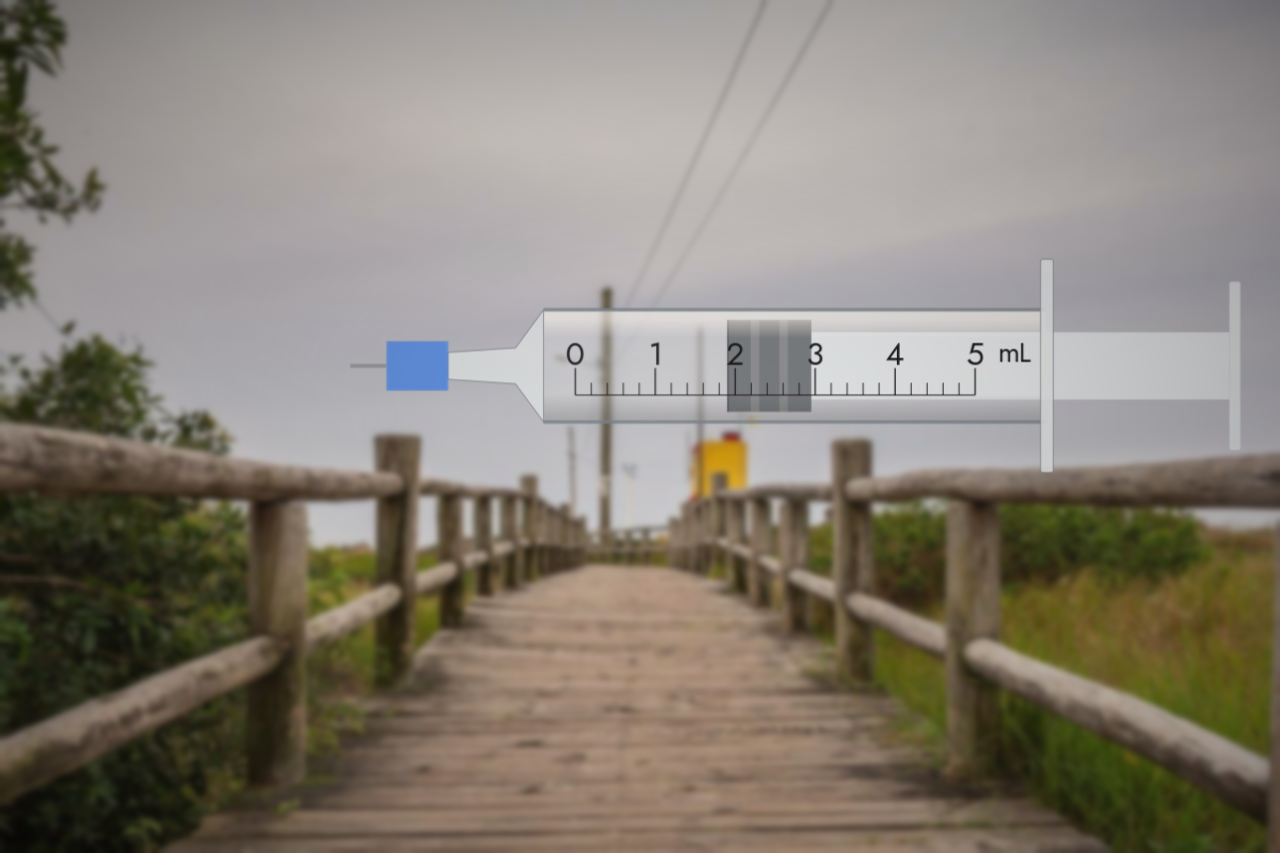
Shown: {"value": 1.9, "unit": "mL"}
